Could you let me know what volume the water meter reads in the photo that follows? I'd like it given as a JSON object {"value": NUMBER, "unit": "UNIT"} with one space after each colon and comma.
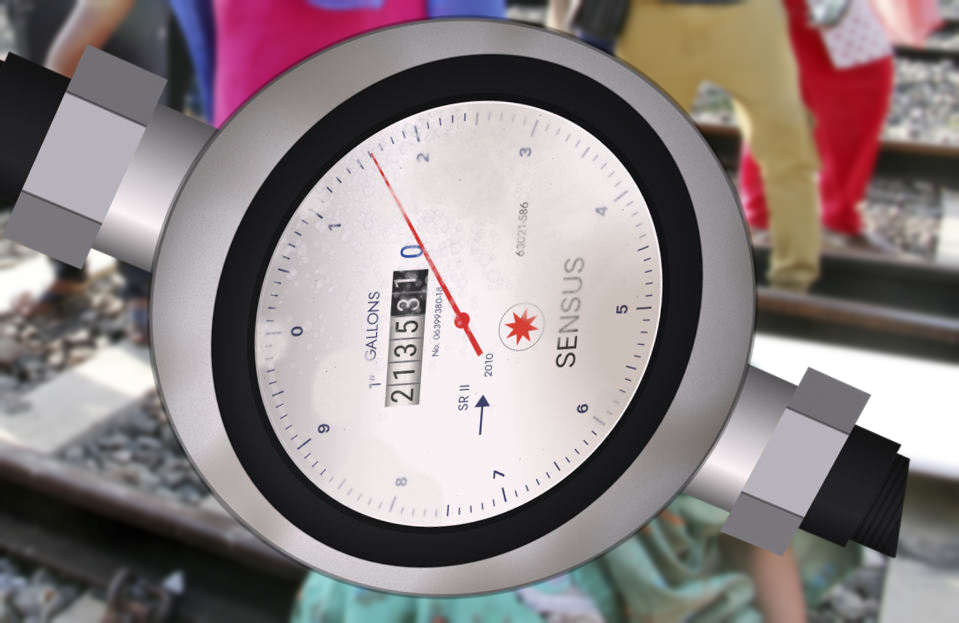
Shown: {"value": 2135311.6, "unit": "gal"}
